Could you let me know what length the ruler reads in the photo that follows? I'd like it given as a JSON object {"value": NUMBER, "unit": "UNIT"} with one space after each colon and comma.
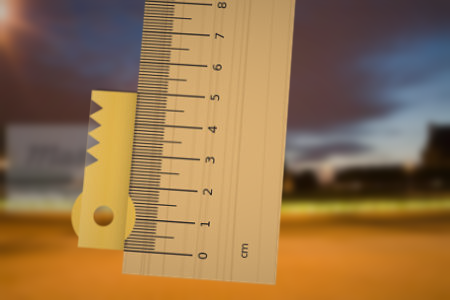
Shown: {"value": 5, "unit": "cm"}
